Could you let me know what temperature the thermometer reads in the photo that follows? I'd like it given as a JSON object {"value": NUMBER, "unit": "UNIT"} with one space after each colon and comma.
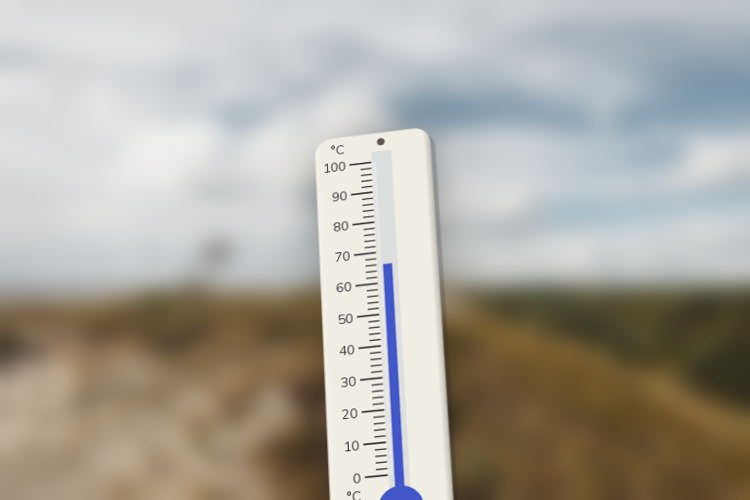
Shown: {"value": 66, "unit": "°C"}
